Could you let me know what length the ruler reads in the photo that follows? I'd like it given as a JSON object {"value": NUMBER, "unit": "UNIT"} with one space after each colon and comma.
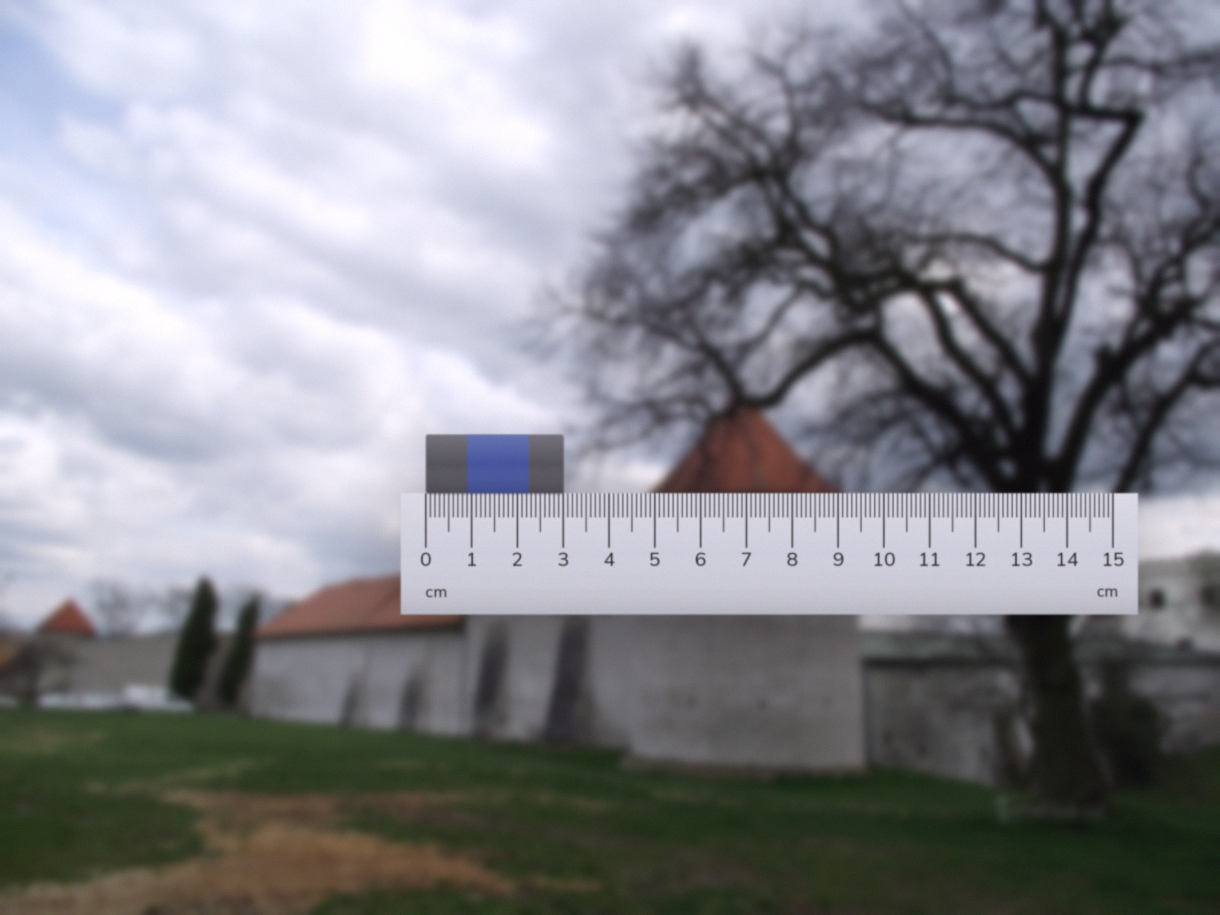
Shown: {"value": 3, "unit": "cm"}
